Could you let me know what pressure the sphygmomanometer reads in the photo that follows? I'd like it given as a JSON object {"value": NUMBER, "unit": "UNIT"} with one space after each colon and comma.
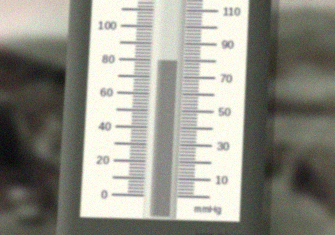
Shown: {"value": 80, "unit": "mmHg"}
